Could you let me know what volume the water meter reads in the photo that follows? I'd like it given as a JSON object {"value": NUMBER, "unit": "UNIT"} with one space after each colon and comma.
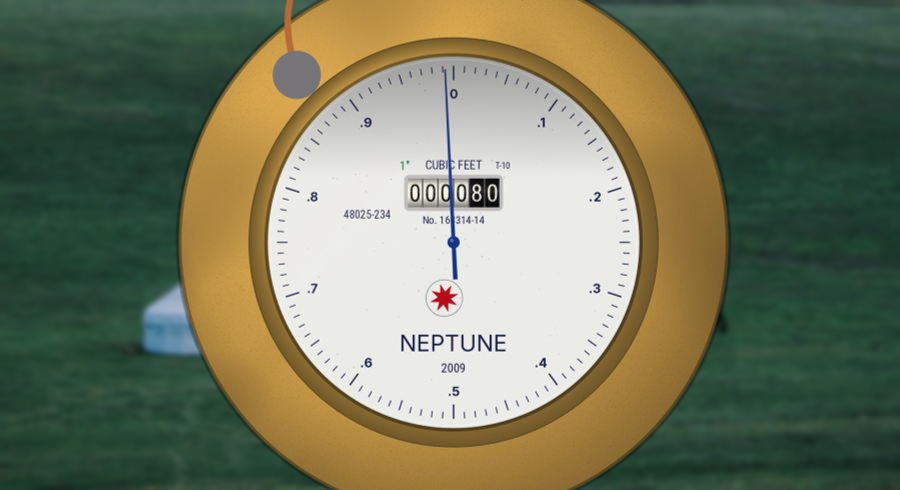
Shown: {"value": 79.99, "unit": "ft³"}
